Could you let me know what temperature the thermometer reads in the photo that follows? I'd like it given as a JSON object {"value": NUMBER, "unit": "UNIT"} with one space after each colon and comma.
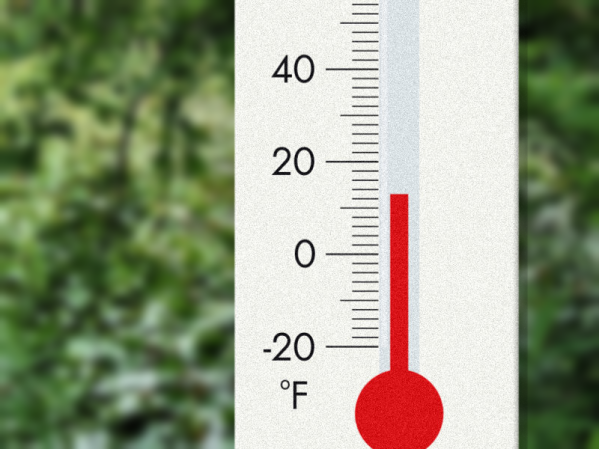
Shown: {"value": 13, "unit": "°F"}
